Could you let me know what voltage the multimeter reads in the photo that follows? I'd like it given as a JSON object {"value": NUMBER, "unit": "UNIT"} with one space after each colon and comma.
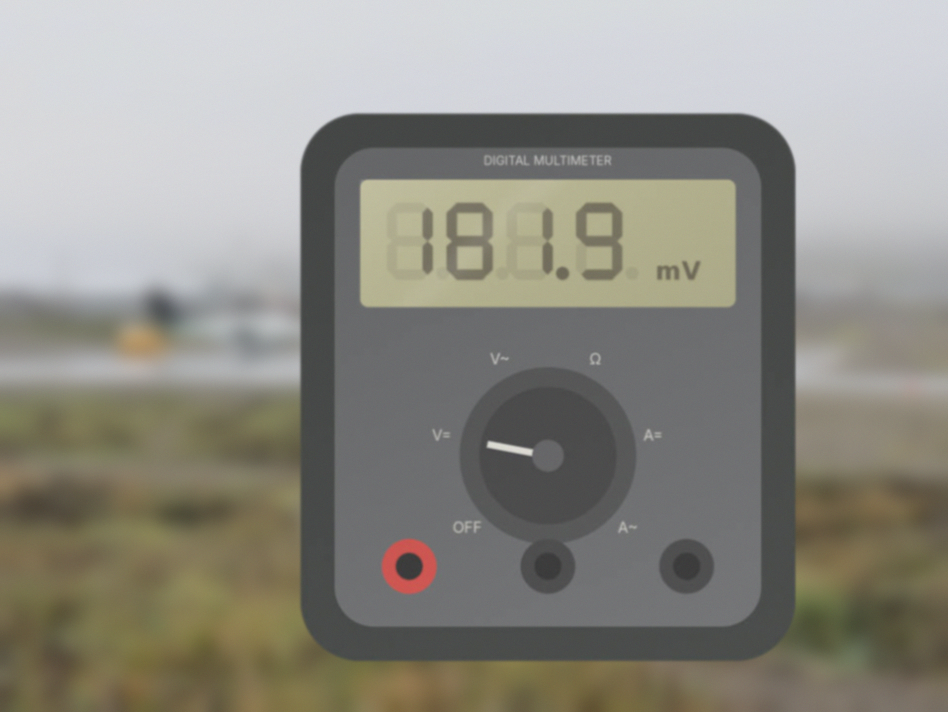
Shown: {"value": 181.9, "unit": "mV"}
